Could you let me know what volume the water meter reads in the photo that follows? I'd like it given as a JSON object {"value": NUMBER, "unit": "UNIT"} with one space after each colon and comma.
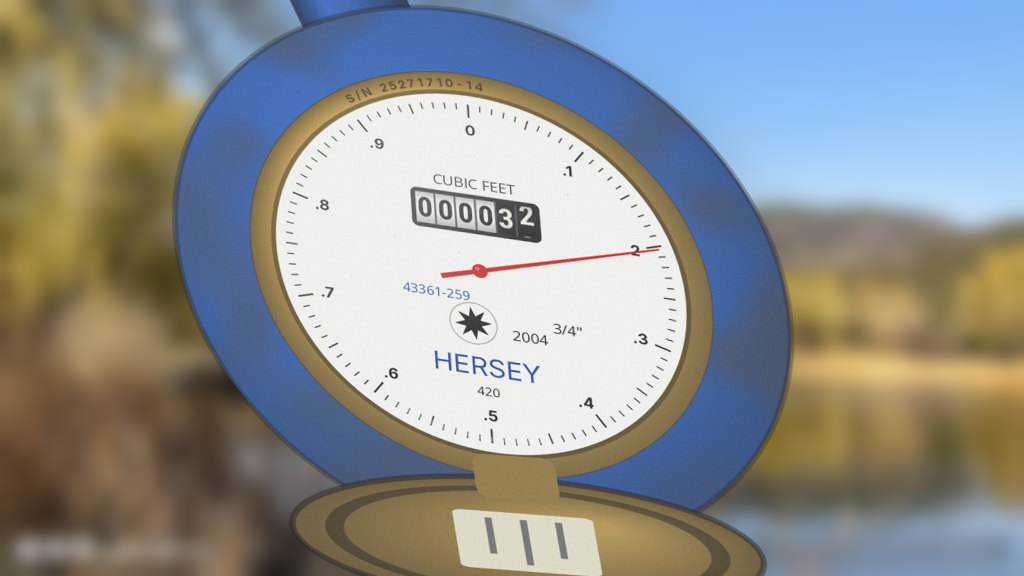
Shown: {"value": 32.20, "unit": "ft³"}
